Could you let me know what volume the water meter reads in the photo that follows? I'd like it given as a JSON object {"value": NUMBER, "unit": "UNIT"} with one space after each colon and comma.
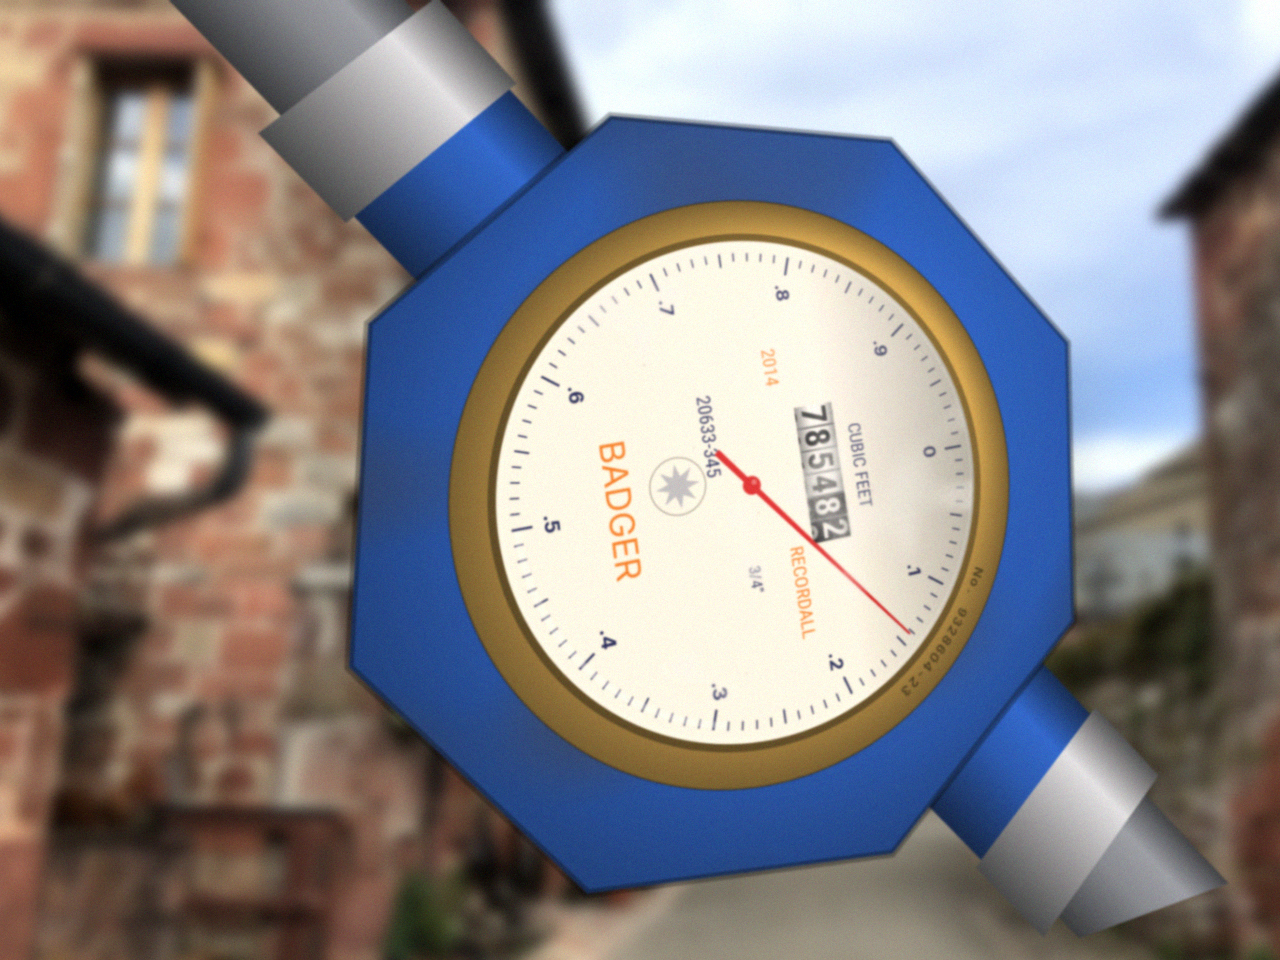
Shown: {"value": 785482.14, "unit": "ft³"}
